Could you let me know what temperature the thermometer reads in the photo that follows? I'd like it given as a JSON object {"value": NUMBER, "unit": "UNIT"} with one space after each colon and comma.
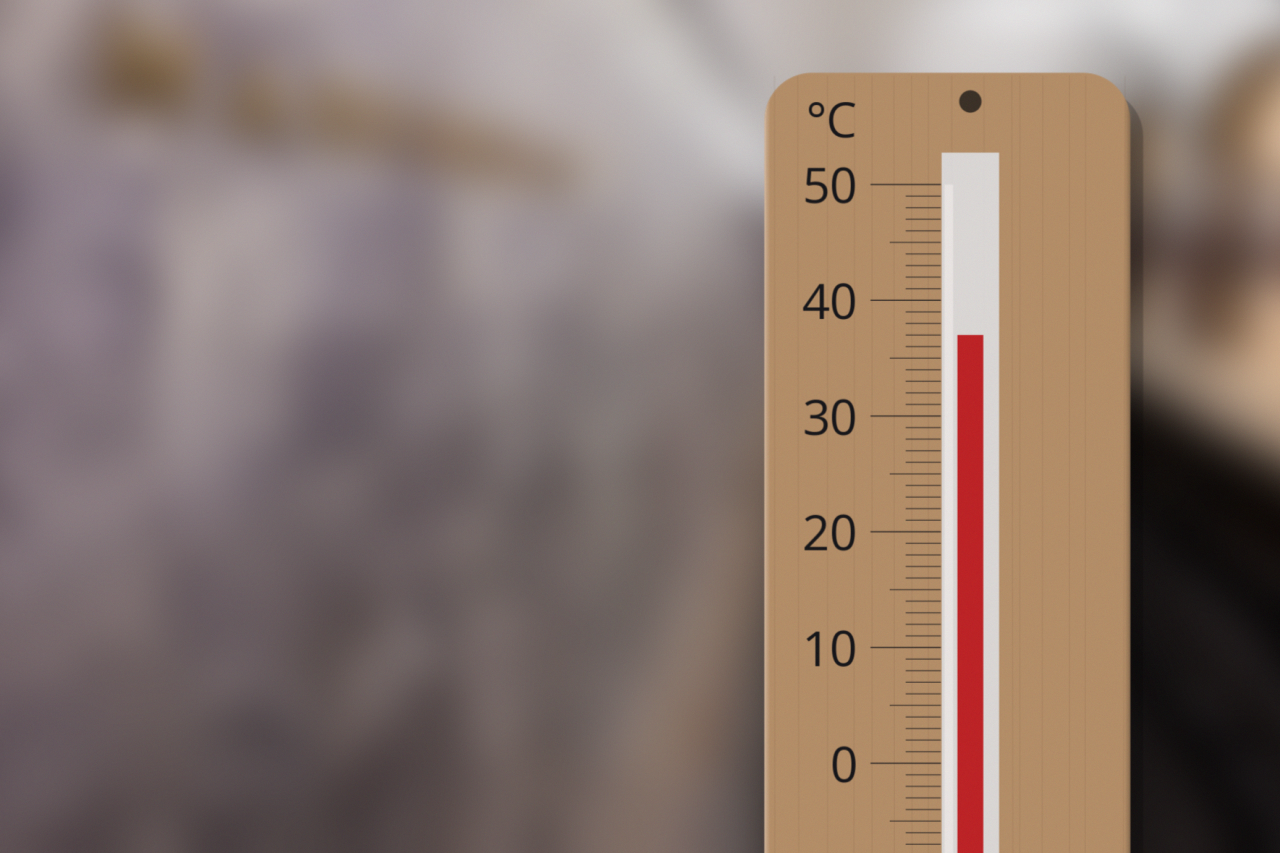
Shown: {"value": 37, "unit": "°C"}
